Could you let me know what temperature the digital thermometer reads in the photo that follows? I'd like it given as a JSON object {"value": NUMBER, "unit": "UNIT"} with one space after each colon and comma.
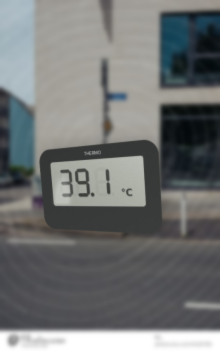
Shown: {"value": 39.1, "unit": "°C"}
